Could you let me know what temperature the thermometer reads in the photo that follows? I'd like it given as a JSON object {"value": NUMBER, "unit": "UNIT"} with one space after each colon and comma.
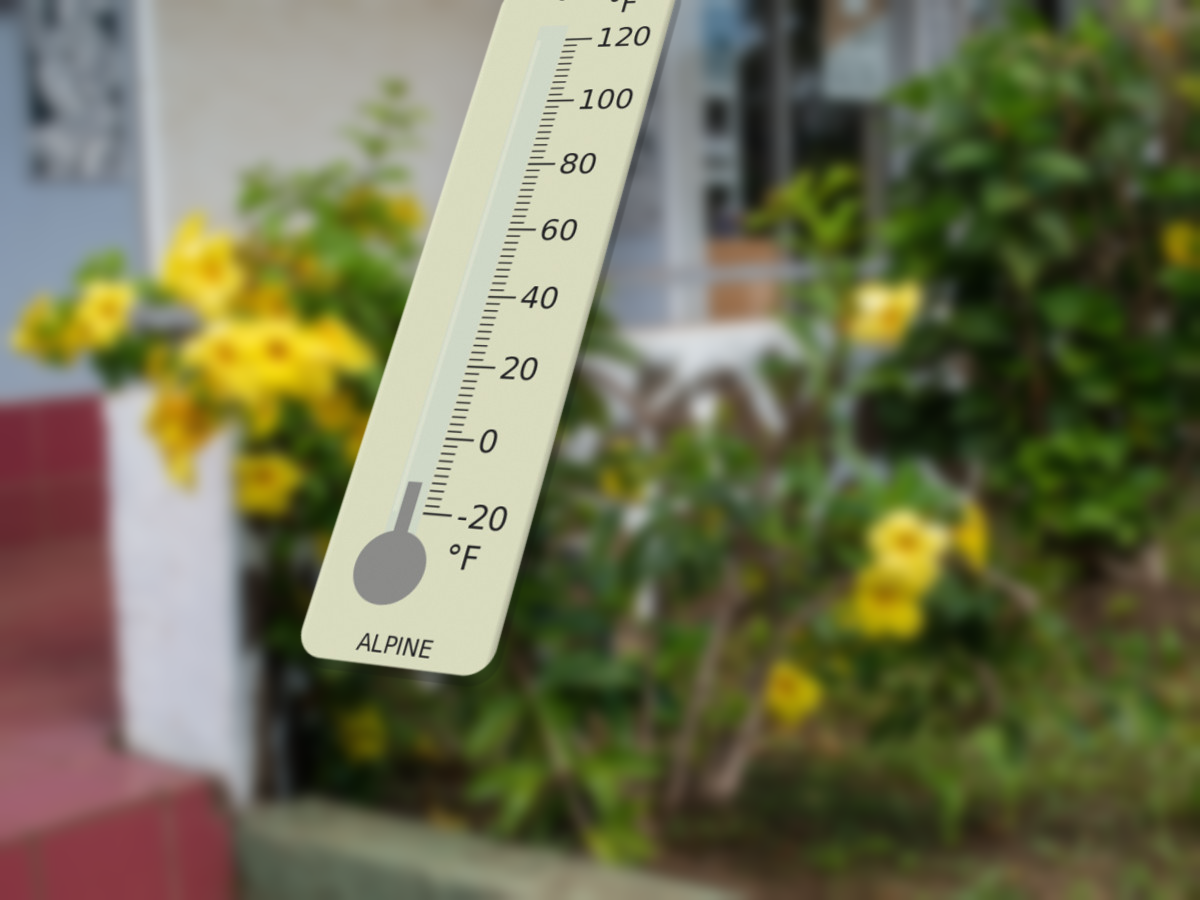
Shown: {"value": -12, "unit": "°F"}
